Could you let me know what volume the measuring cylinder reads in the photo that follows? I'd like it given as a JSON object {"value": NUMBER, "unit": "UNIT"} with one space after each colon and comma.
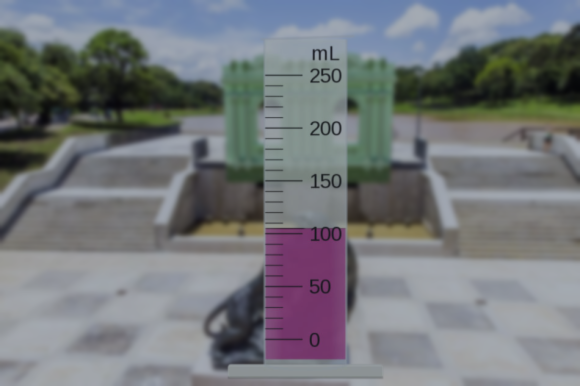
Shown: {"value": 105, "unit": "mL"}
